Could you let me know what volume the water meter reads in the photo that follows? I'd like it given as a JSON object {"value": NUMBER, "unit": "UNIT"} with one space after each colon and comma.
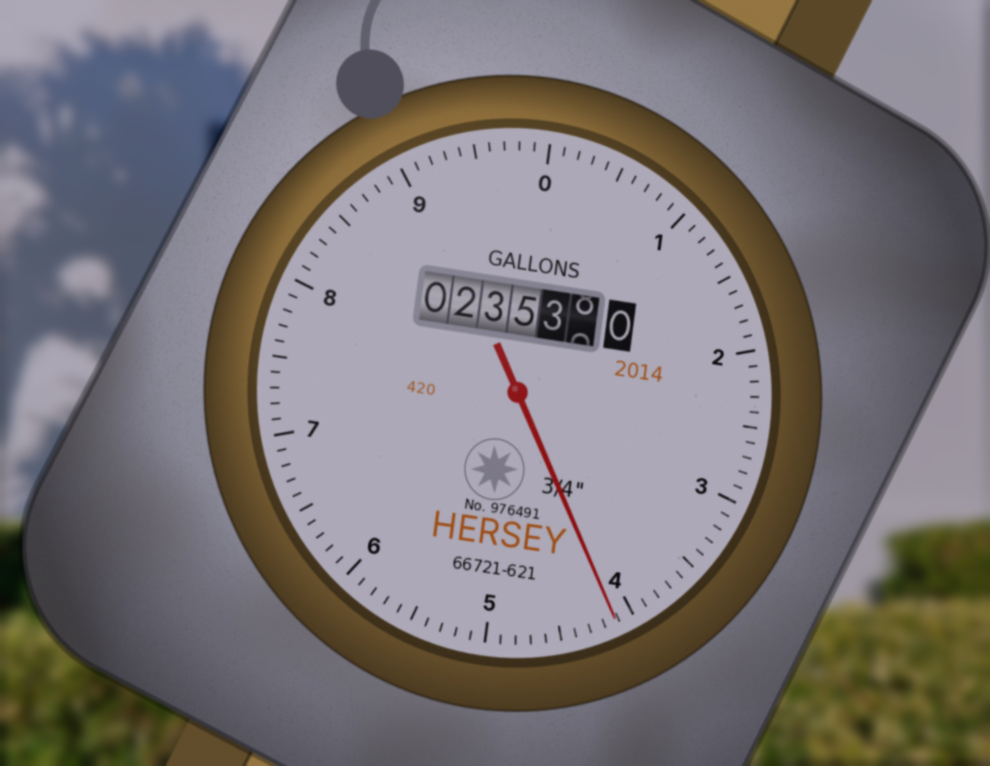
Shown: {"value": 235384.1, "unit": "gal"}
